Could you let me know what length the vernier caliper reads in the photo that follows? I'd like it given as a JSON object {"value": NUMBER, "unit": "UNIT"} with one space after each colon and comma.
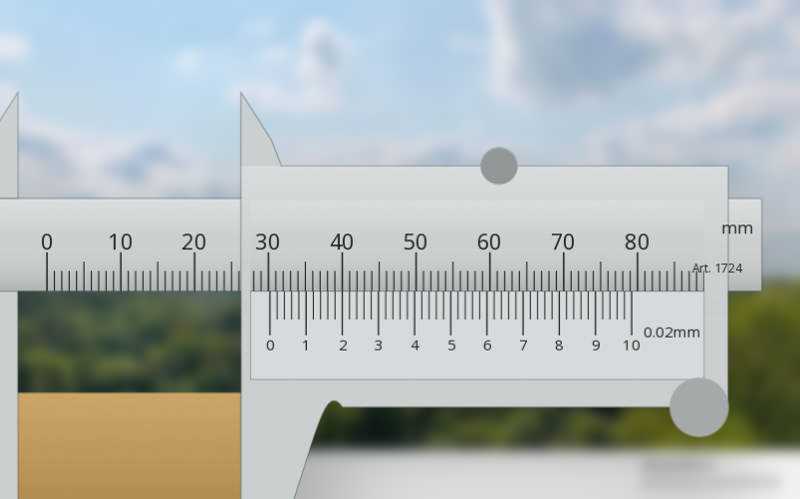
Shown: {"value": 30.2, "unit": "mm"}
